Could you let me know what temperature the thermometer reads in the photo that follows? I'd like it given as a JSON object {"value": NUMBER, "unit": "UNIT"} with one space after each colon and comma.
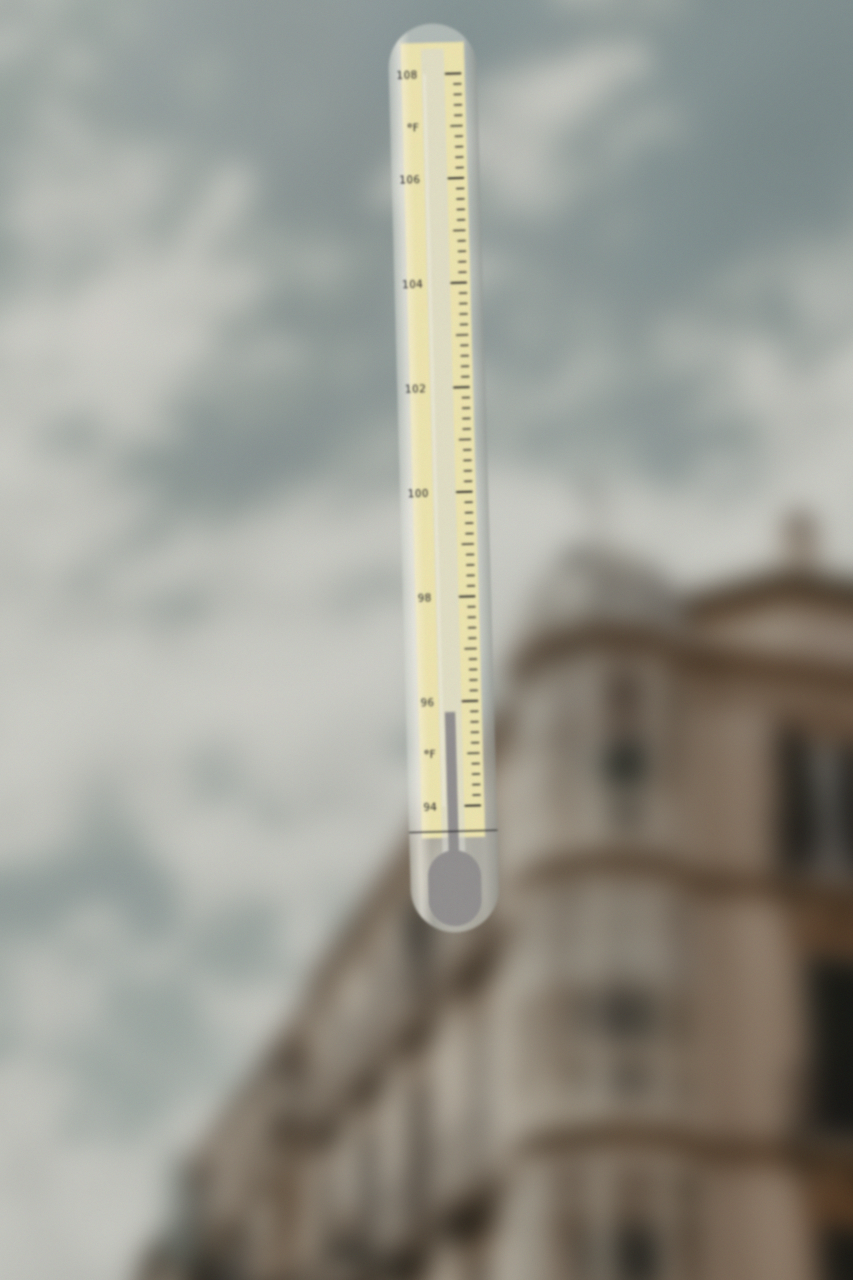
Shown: {"value": 95.8, "unit": "°F"}
